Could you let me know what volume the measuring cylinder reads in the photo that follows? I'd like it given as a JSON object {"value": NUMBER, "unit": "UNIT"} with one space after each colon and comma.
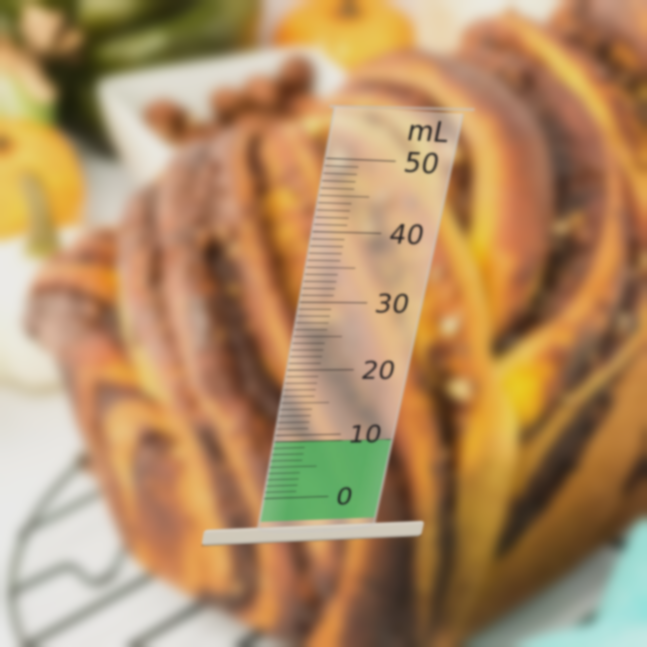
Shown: {"value": 9, "unit": "mL"}
